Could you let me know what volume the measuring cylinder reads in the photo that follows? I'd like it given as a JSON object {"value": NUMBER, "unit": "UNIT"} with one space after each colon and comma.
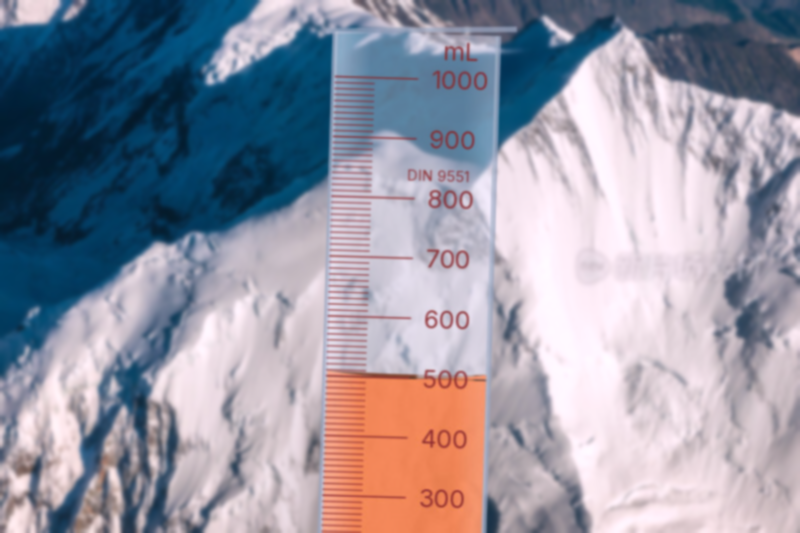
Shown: {"value": 500, "unit": "mL"}
